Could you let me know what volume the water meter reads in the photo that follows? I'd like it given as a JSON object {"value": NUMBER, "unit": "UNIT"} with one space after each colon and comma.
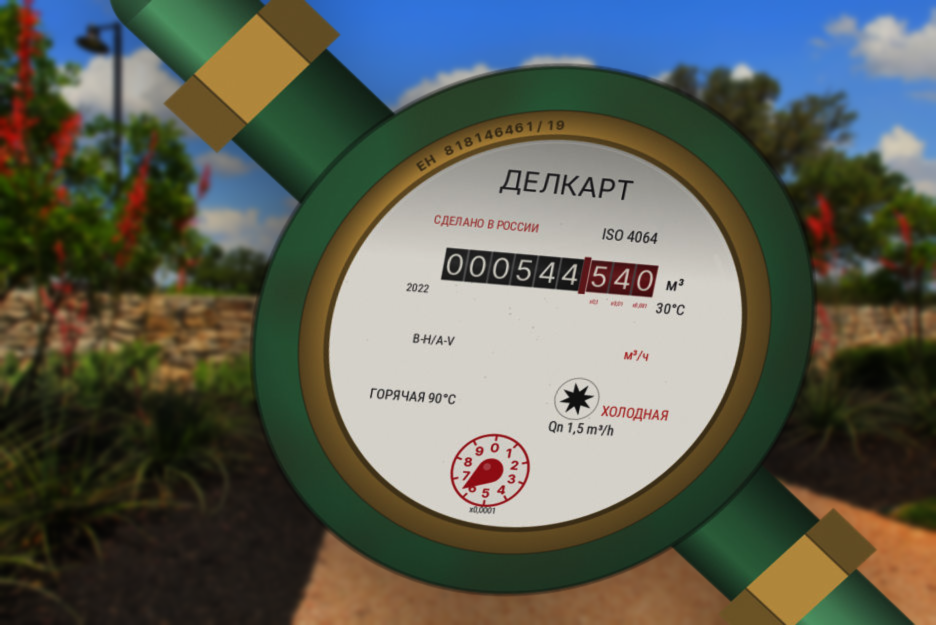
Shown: {"value": 544.5406, "unit": "m³"}
